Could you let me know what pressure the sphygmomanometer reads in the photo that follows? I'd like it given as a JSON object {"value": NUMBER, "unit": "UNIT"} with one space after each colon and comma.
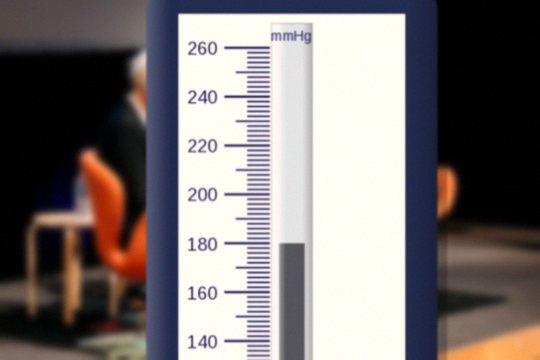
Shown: {"value": 180, "unit": "mmHg"}
